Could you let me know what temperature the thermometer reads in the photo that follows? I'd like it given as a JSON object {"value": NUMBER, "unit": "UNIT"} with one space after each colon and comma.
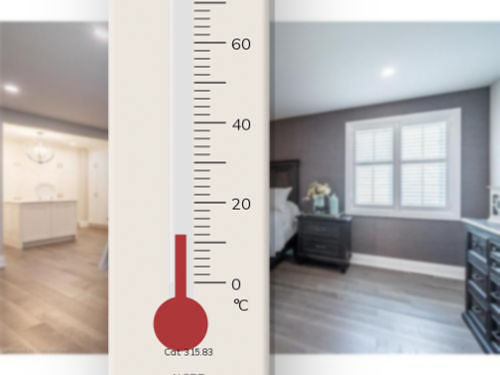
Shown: {"value": 12, "unit": "°C"}
